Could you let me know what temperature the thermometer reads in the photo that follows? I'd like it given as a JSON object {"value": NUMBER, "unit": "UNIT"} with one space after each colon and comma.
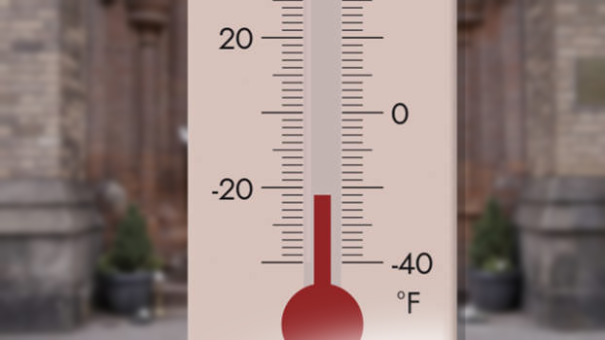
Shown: {"value": -22, "unit": "°F"}
